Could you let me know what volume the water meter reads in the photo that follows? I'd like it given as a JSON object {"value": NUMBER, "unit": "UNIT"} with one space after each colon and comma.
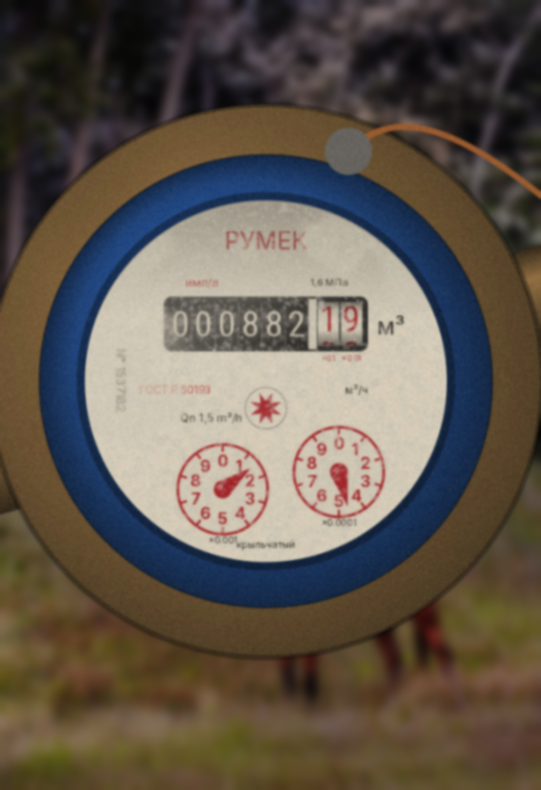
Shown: {"value": 882.1914, "unit": "m³"}
